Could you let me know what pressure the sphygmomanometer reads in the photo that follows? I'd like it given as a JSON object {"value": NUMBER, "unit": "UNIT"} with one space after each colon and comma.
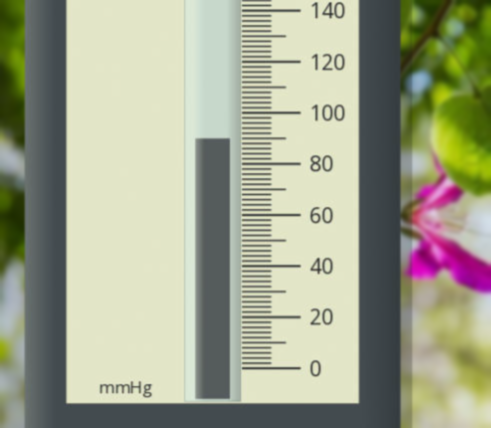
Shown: {"value": 90, "unit": "mmHg"}
